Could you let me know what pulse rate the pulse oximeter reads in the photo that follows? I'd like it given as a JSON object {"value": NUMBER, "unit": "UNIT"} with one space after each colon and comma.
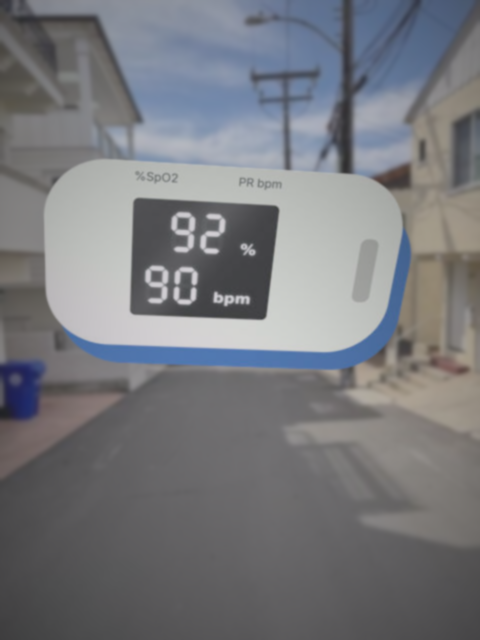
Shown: {"value": 90, "unit": "bpm"}
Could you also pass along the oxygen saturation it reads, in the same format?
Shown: {"value": 92, "unit": "%"}
